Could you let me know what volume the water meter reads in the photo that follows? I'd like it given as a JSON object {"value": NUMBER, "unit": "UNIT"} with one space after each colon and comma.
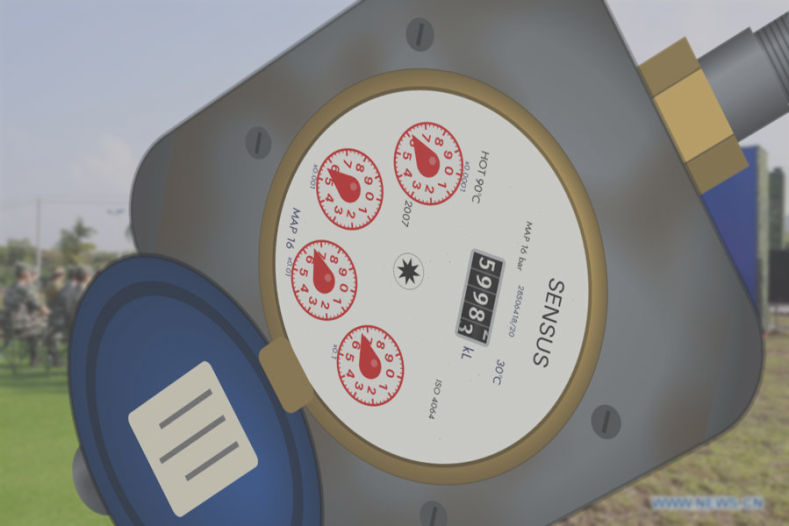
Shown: {"value": 59982.6656, "unit": "kL"}
